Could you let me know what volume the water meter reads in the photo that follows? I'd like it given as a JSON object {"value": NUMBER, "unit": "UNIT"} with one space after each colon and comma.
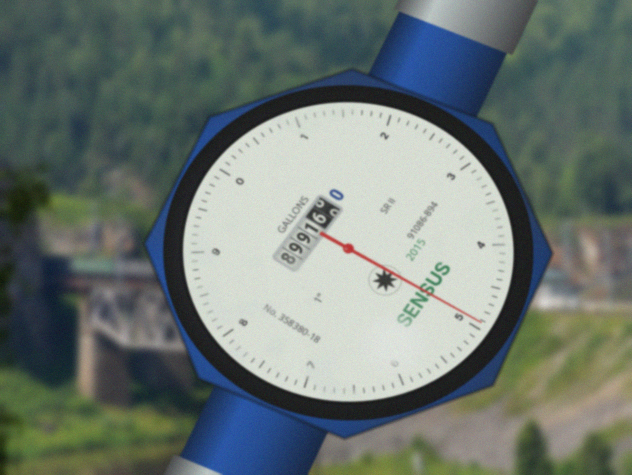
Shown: {"value": 8991684.9, "unit": "gal"}
